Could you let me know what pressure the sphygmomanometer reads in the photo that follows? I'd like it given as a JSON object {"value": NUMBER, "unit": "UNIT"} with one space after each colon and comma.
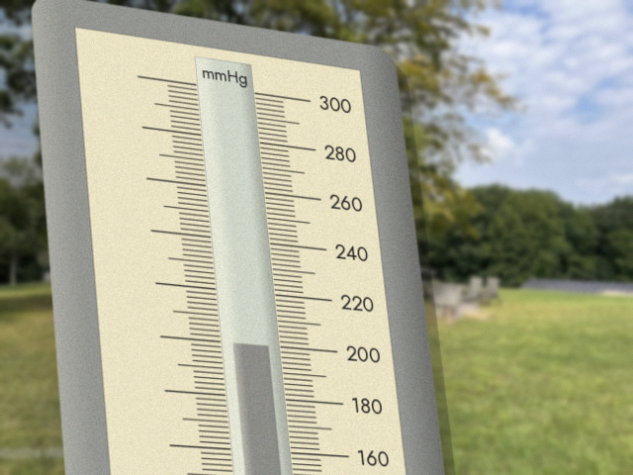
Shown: {"value": 200, "unit": "mmHg"}
